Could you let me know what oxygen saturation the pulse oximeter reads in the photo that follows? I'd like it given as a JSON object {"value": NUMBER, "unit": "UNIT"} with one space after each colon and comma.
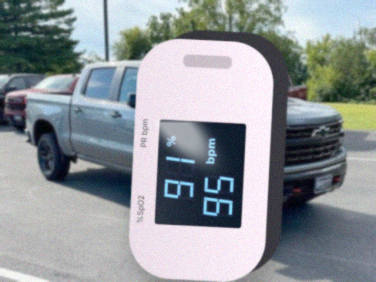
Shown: {"value": 91, "unit": "%"}
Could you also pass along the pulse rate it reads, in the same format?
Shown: {"value": 95, "unit": "bpm"}
